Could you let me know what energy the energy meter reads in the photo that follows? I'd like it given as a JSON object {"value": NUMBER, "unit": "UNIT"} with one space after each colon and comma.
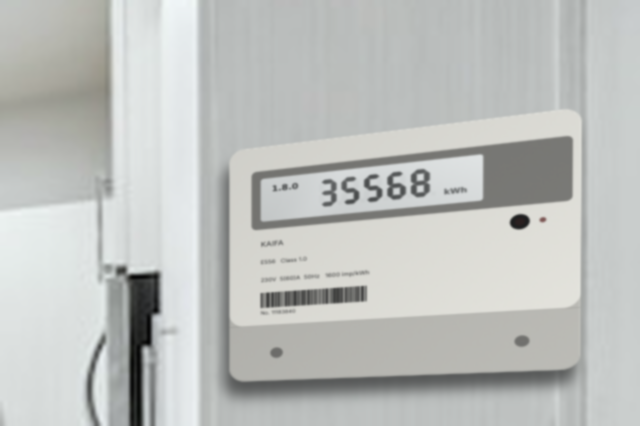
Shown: {"value": 35568, "unit": "kWh"}
